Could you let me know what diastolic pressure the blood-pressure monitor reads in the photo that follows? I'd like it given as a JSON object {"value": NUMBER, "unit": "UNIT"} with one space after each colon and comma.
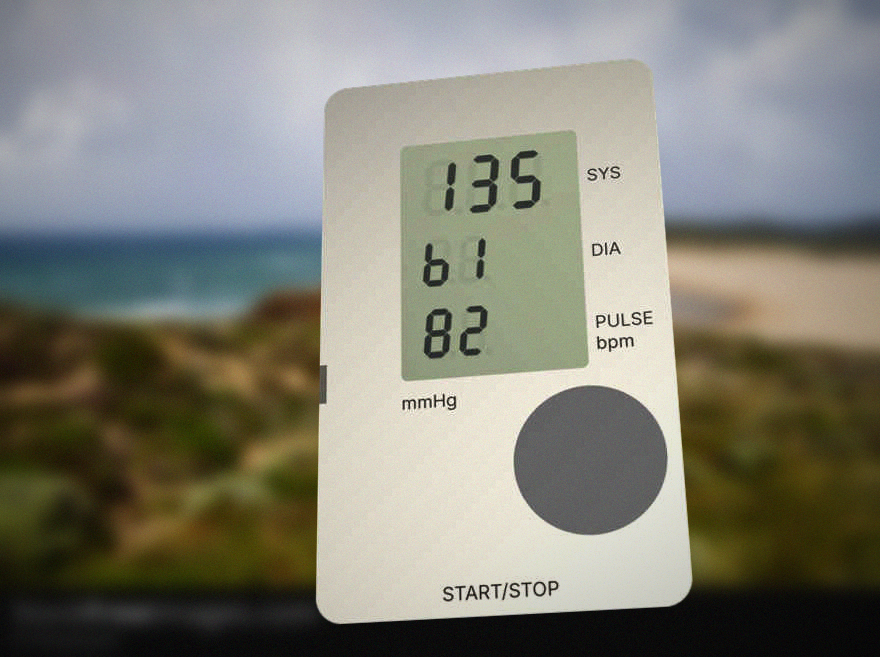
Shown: {"value": 61, "unit": "mmHg"}
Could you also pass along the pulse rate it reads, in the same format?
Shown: {"value": 82, "unit": "bpm"}
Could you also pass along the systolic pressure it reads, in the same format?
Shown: {"value": 135, "unit": "mmHg"}
